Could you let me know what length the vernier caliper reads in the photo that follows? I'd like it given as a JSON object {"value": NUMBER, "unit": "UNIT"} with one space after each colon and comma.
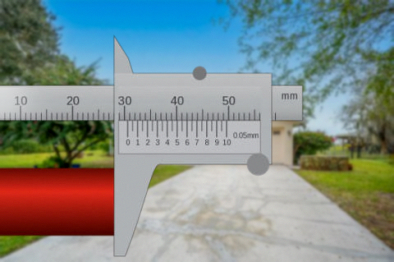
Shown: {"value": 30.6, "unit": "mm"}
